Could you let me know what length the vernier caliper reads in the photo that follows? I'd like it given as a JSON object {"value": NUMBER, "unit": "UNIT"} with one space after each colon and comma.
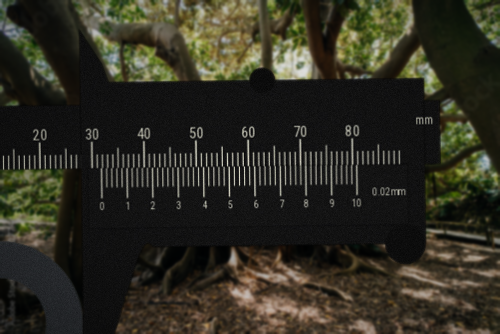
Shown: {"value": 31.8, "unit": "mm"}
